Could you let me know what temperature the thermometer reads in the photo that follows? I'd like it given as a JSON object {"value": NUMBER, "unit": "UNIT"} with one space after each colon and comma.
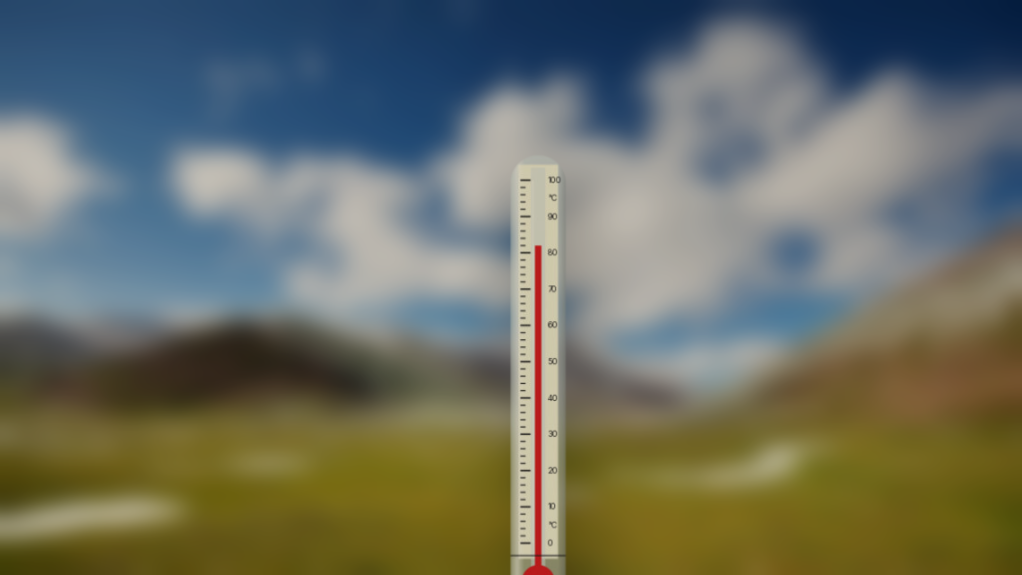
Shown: {"value": 82, "unit": "°C"}
